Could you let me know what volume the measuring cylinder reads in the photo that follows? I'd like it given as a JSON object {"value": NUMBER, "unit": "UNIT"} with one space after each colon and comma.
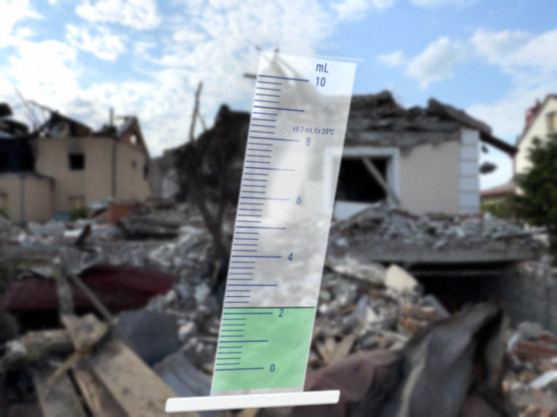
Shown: {"value": 2.2, "unit": "mL"}
